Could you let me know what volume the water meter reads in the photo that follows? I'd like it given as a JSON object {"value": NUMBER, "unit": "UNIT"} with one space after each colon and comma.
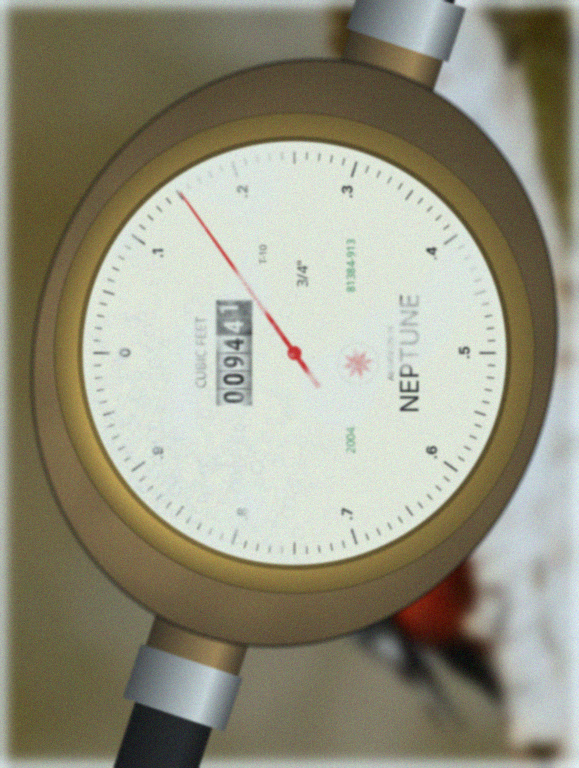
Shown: {"value": 9441.15, "unit": "ft³"}
